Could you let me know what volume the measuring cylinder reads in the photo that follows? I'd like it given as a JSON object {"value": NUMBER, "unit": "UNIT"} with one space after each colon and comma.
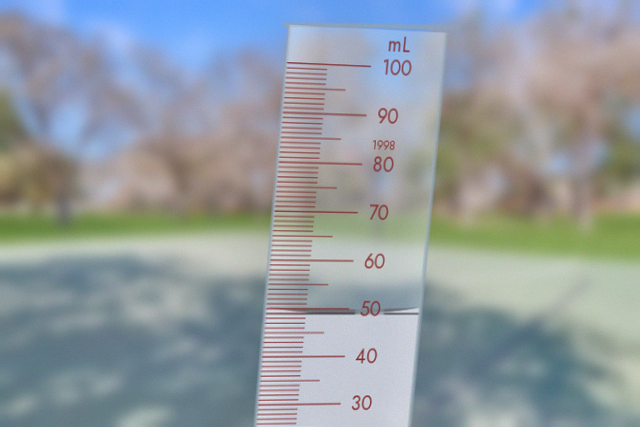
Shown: {"value": 49, "unit": "mL"}
